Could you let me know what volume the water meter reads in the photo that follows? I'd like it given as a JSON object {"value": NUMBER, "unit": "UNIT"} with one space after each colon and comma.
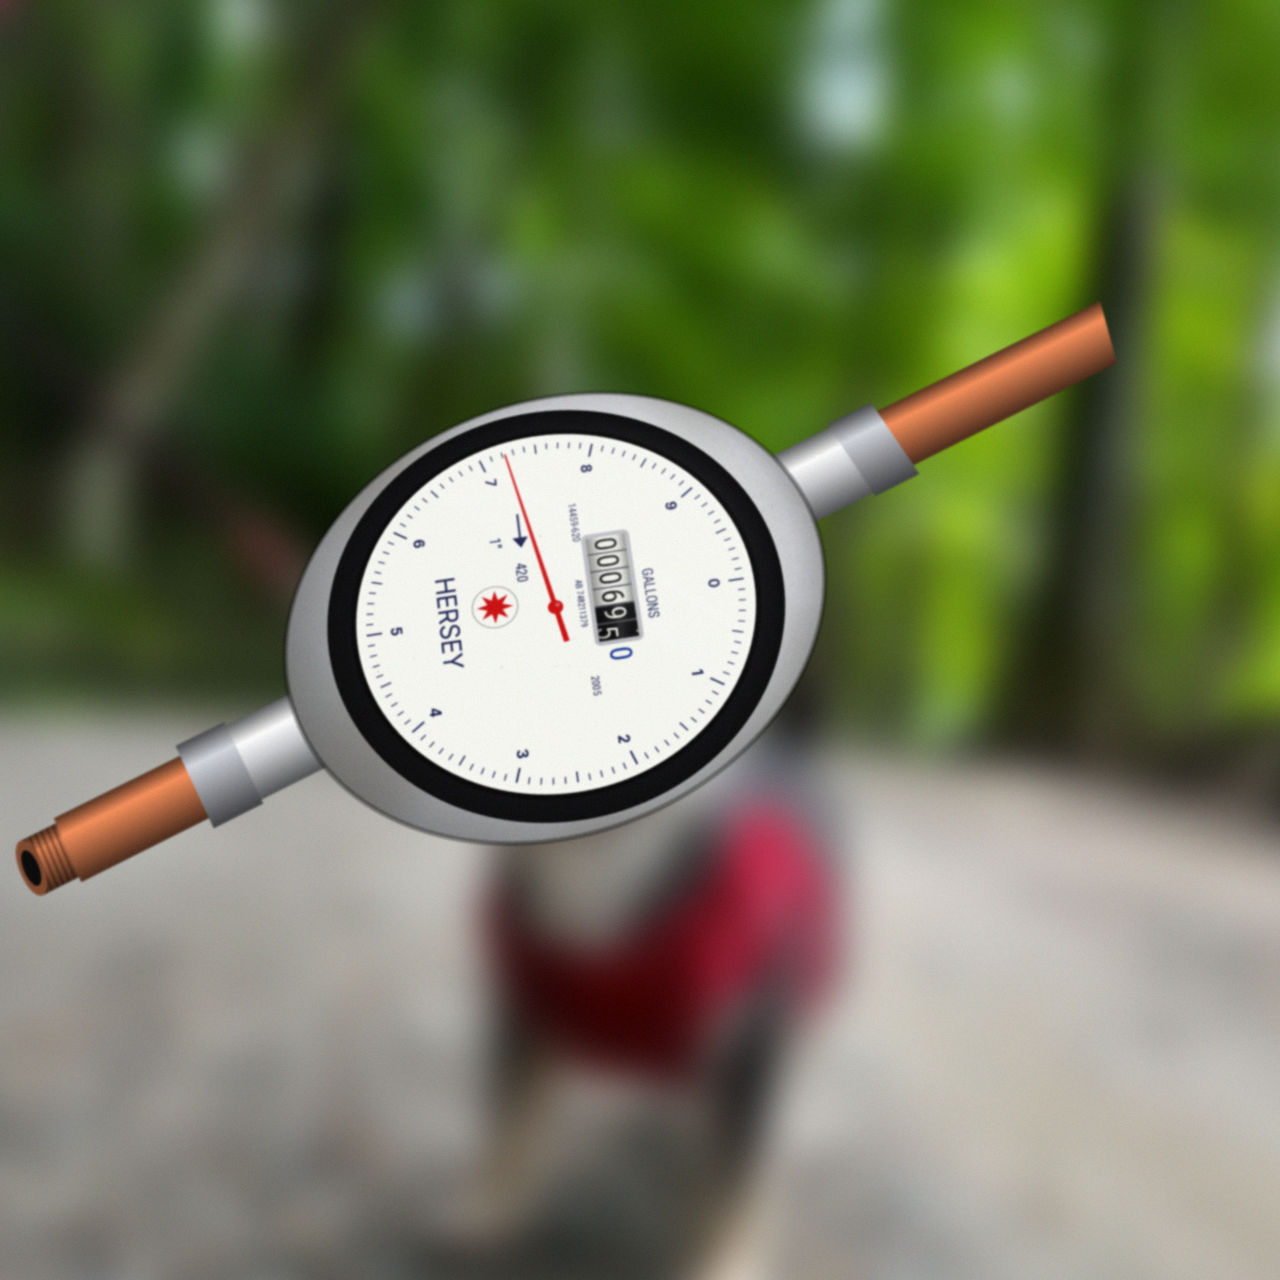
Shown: {"value": 6947.2, "unit": "gal"}
